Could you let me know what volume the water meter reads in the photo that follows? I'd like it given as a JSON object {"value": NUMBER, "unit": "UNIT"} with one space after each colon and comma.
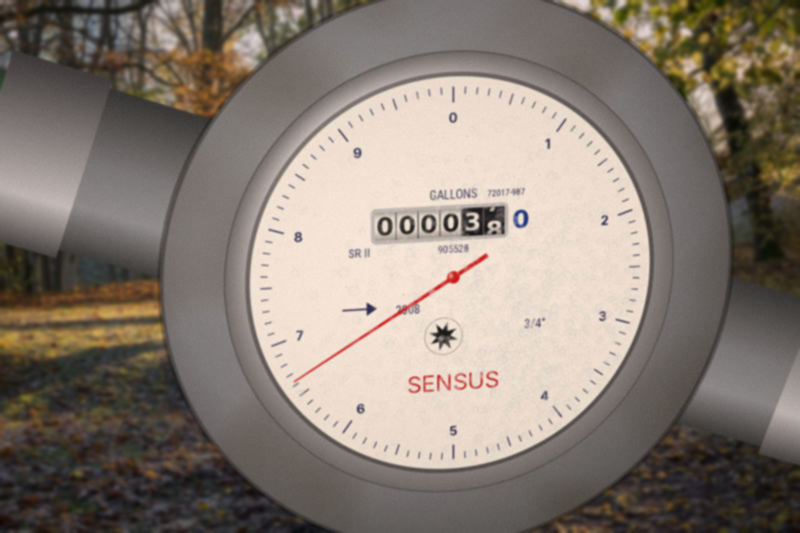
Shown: {"value": 376.6, "unit": "gal"}
